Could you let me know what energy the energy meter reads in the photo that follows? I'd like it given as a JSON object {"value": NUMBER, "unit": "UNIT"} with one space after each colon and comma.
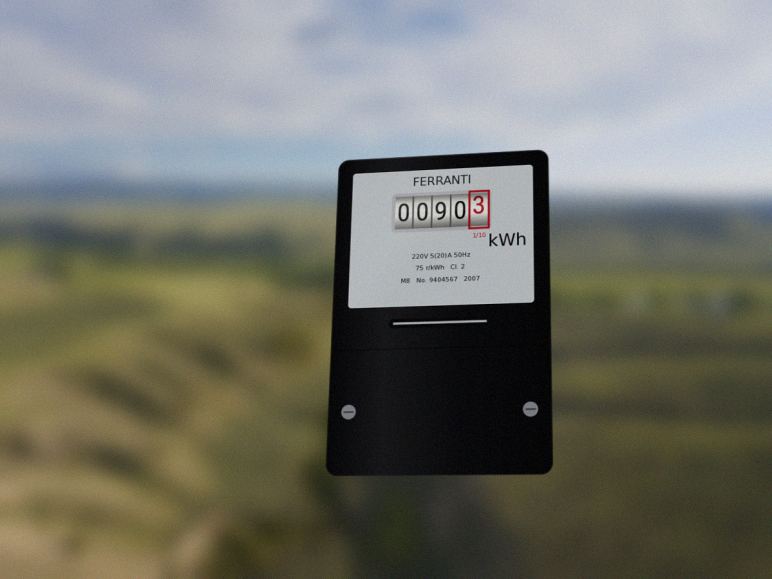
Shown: {"value": 90.3, "unit": "kWh"}
